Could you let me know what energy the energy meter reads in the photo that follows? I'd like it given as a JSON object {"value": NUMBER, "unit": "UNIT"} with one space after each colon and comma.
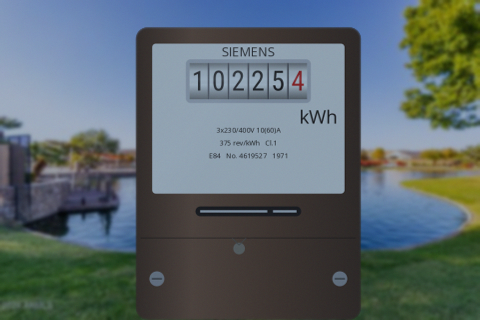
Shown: {"value": 10225.4, "unit": "kWh"}
